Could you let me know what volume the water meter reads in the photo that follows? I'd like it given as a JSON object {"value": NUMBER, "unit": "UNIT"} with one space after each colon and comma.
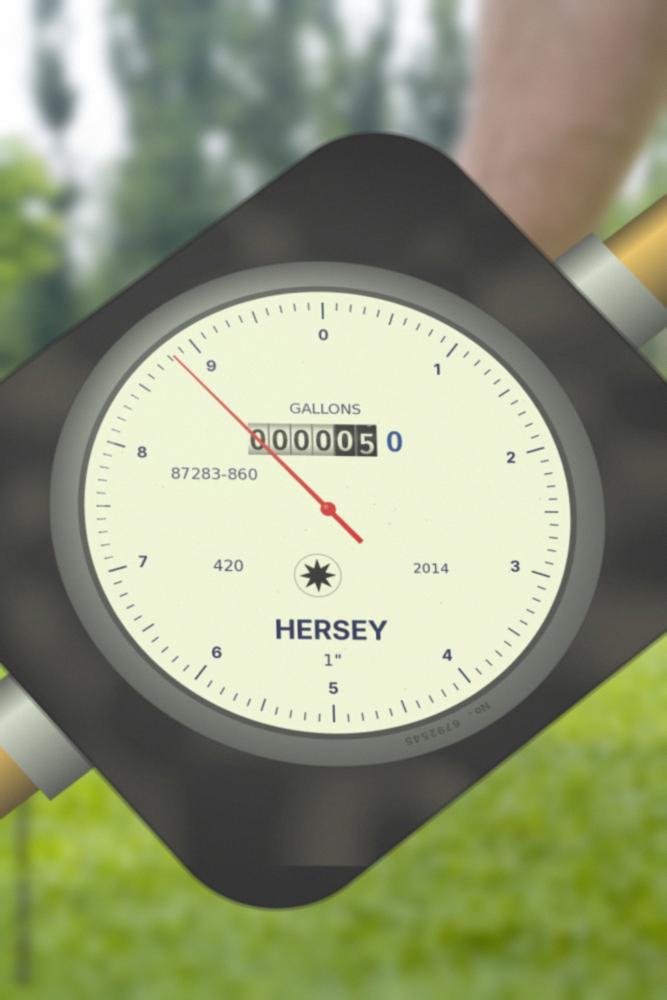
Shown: {"value": 48.8, "unit": "gal"}
